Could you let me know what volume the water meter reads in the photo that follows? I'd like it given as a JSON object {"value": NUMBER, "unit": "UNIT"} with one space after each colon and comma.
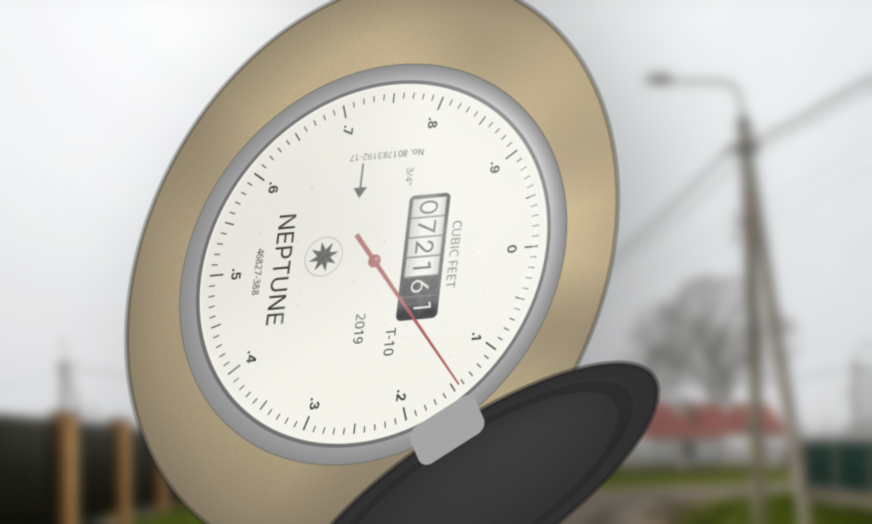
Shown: {"value": 72161.14, "unit": "ft³"}
